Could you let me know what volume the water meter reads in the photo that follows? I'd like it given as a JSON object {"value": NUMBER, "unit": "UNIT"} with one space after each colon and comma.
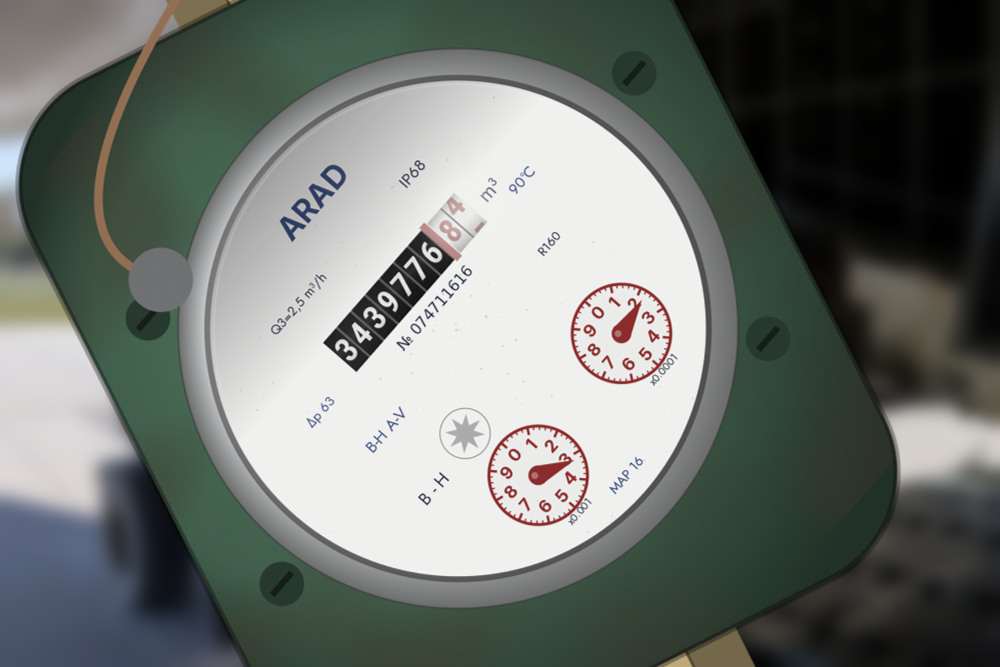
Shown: {"value": 3439776.8432, "unit": "m³"}
